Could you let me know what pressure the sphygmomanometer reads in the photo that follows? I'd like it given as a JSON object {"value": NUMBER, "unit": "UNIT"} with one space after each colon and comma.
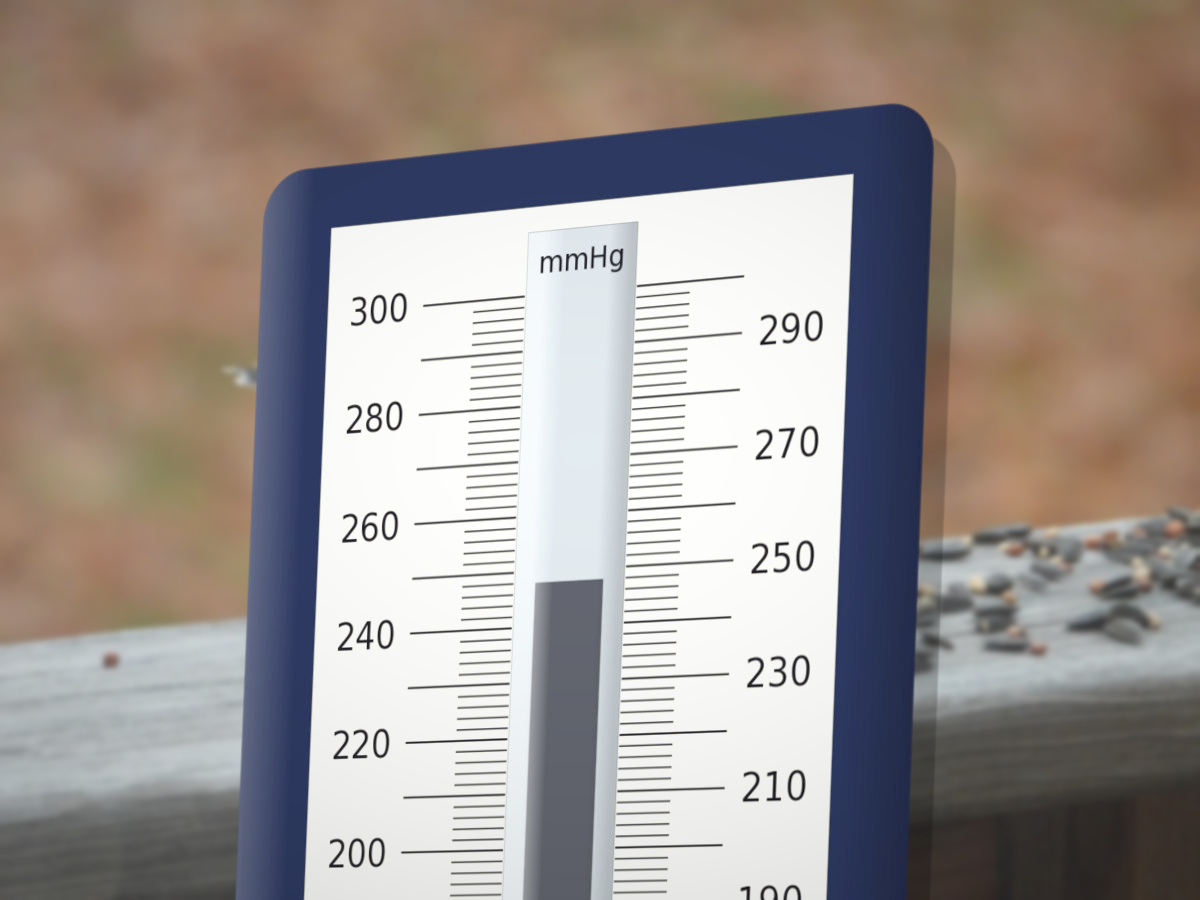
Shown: {"value": 248, "unit": "mmHg"}
